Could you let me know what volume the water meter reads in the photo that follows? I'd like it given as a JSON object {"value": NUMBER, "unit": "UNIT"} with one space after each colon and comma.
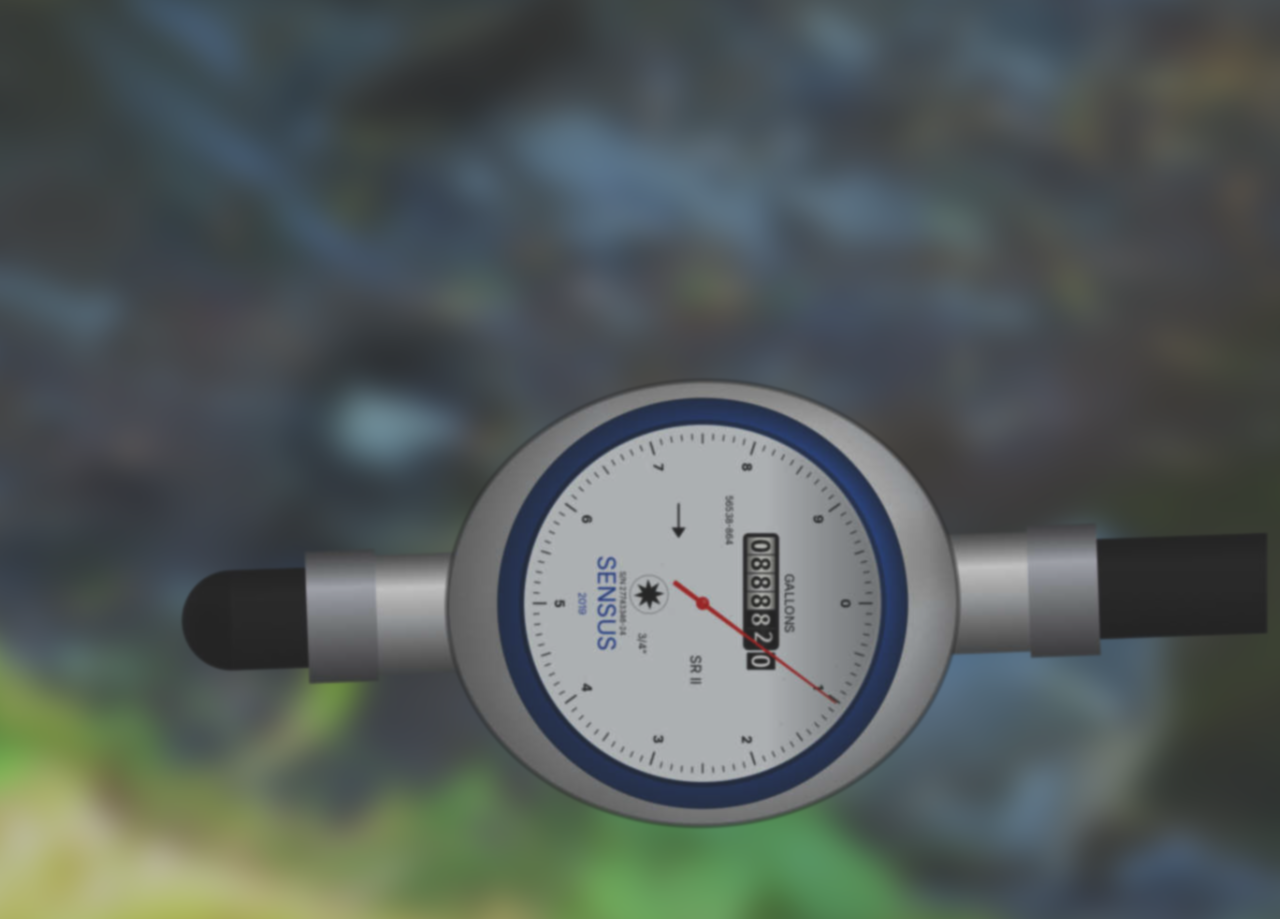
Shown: {"value": 888821.0, "unit": "gal"}
